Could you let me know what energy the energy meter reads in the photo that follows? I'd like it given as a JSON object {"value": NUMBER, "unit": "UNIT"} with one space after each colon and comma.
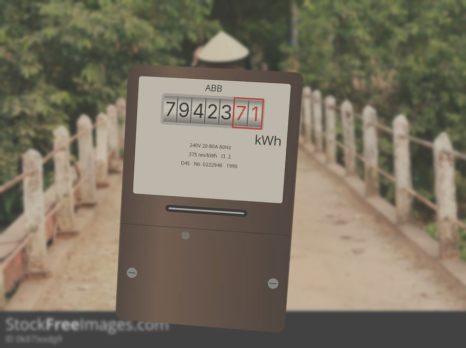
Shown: {"value": 79423.71, "unit": "kWh"}
